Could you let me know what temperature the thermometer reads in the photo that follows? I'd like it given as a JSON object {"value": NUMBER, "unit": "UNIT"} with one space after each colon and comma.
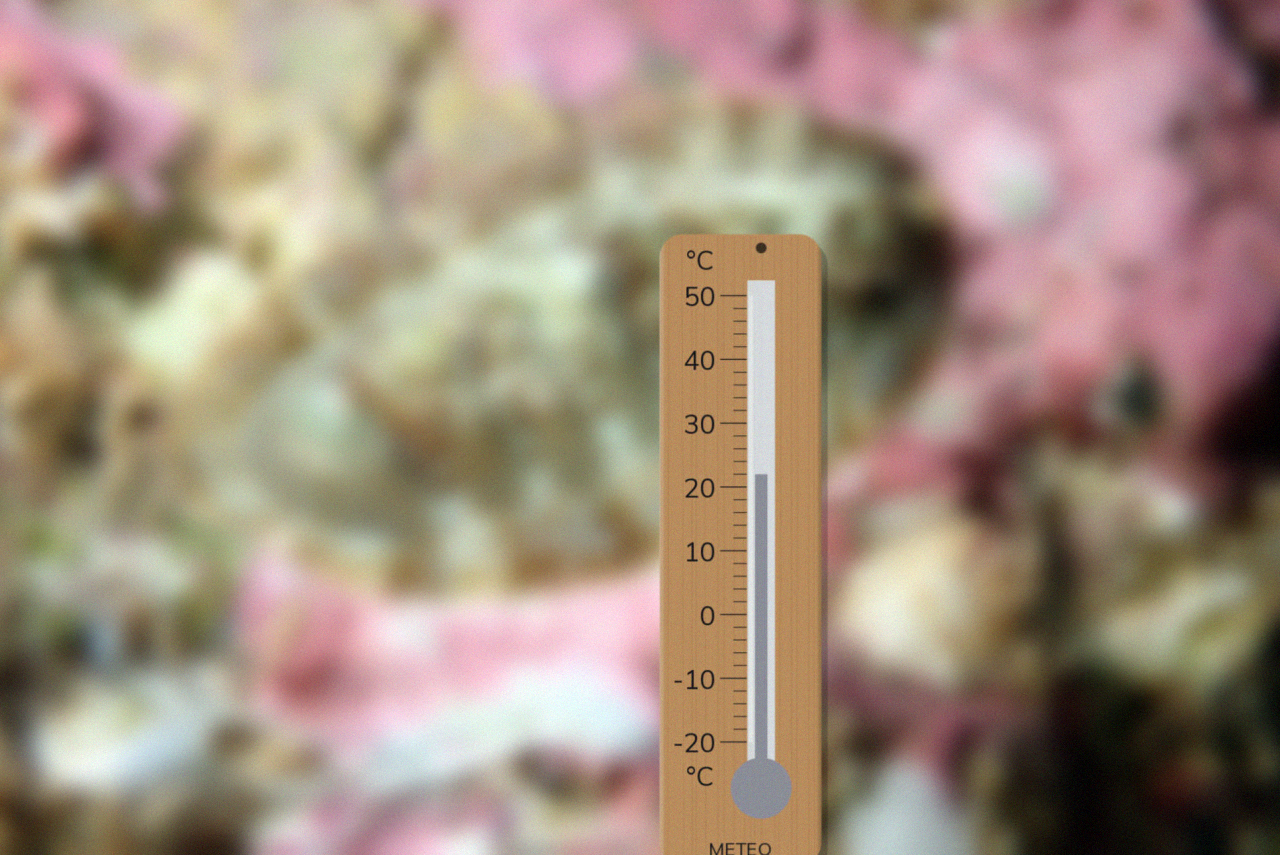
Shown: {"value": 22, "unit": "°C"}
